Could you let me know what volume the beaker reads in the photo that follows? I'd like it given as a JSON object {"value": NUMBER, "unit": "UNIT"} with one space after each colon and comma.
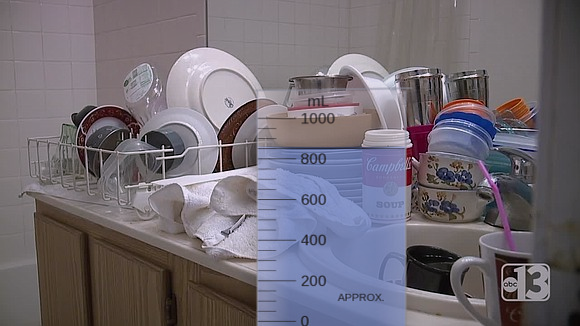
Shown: {"value": 850, "unit": "mL"}
